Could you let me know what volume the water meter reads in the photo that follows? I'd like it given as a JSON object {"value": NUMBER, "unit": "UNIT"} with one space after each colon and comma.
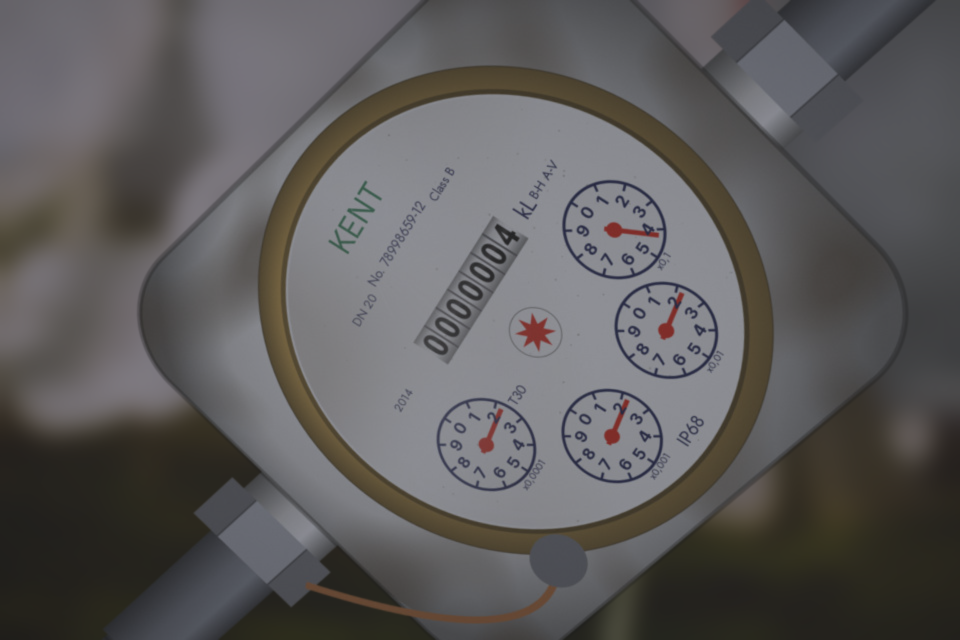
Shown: {"value": 4.4222, "unit": "kL"}
